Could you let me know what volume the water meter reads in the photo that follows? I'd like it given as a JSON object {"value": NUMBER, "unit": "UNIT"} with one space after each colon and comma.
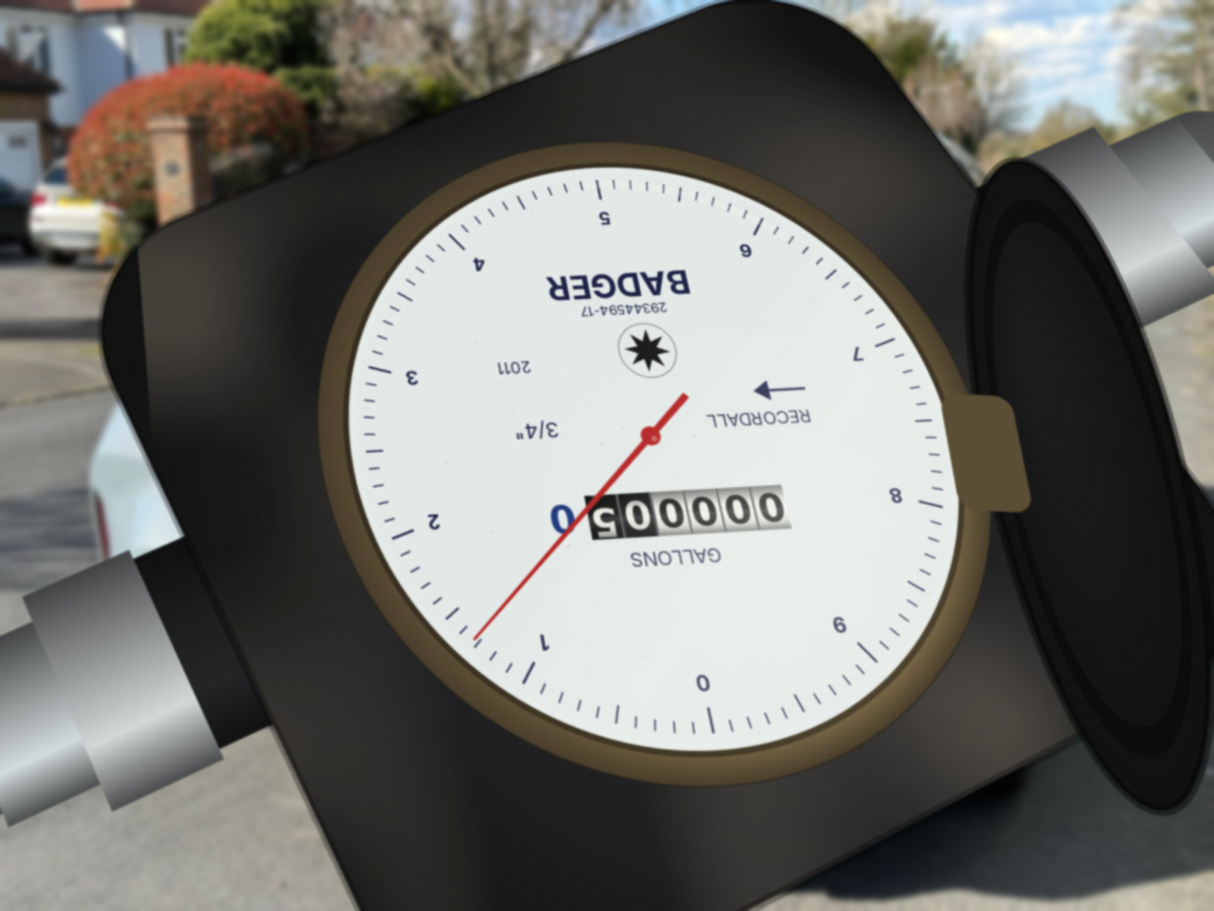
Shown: {"value": 51.3, "unit": "gal"}
